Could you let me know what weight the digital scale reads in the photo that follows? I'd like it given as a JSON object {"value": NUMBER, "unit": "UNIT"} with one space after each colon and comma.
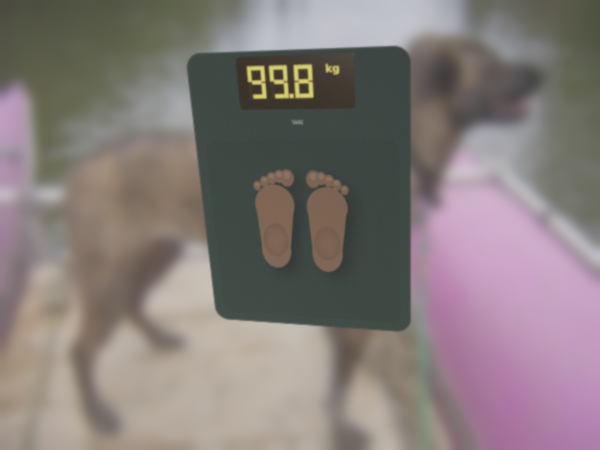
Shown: {"value": 99.8, "unit": "kg"}
